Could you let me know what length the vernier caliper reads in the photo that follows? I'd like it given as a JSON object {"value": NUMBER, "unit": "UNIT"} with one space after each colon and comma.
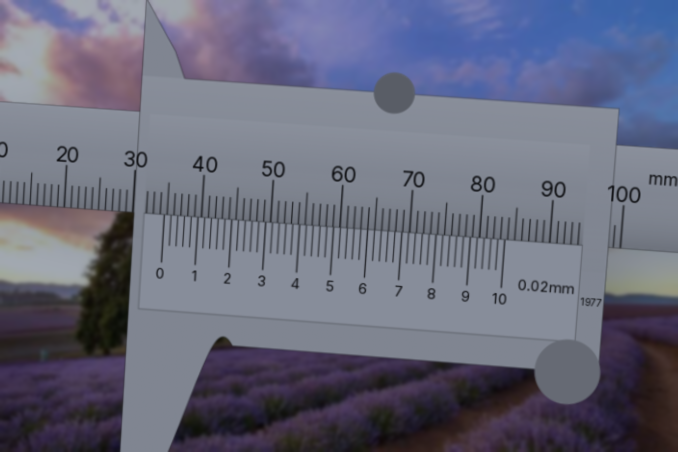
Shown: {"value": 34.6, "unit": "mm"}
